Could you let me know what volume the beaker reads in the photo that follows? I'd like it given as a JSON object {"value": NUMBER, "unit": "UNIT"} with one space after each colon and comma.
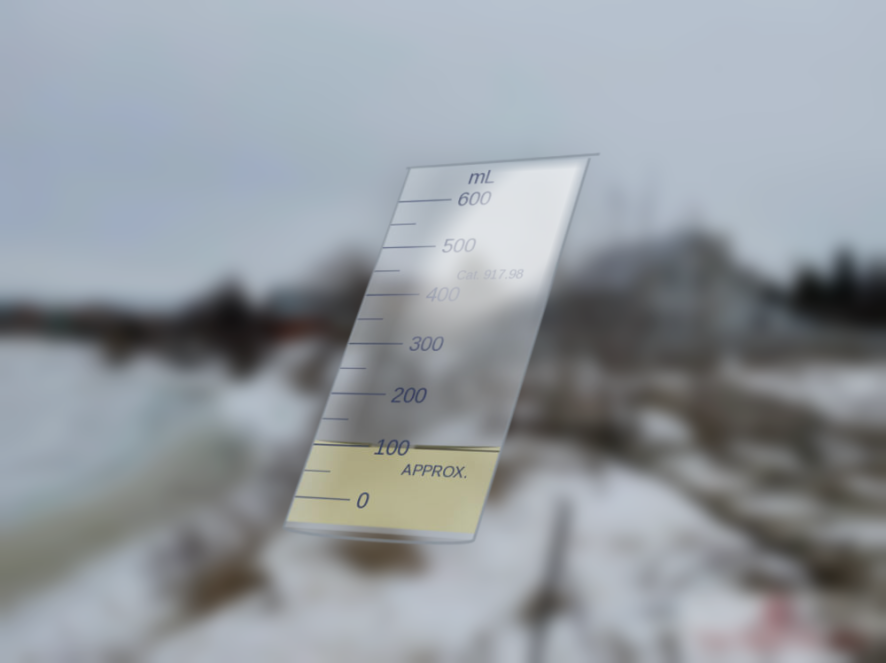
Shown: {"value": 100, "unit": "mL"}
